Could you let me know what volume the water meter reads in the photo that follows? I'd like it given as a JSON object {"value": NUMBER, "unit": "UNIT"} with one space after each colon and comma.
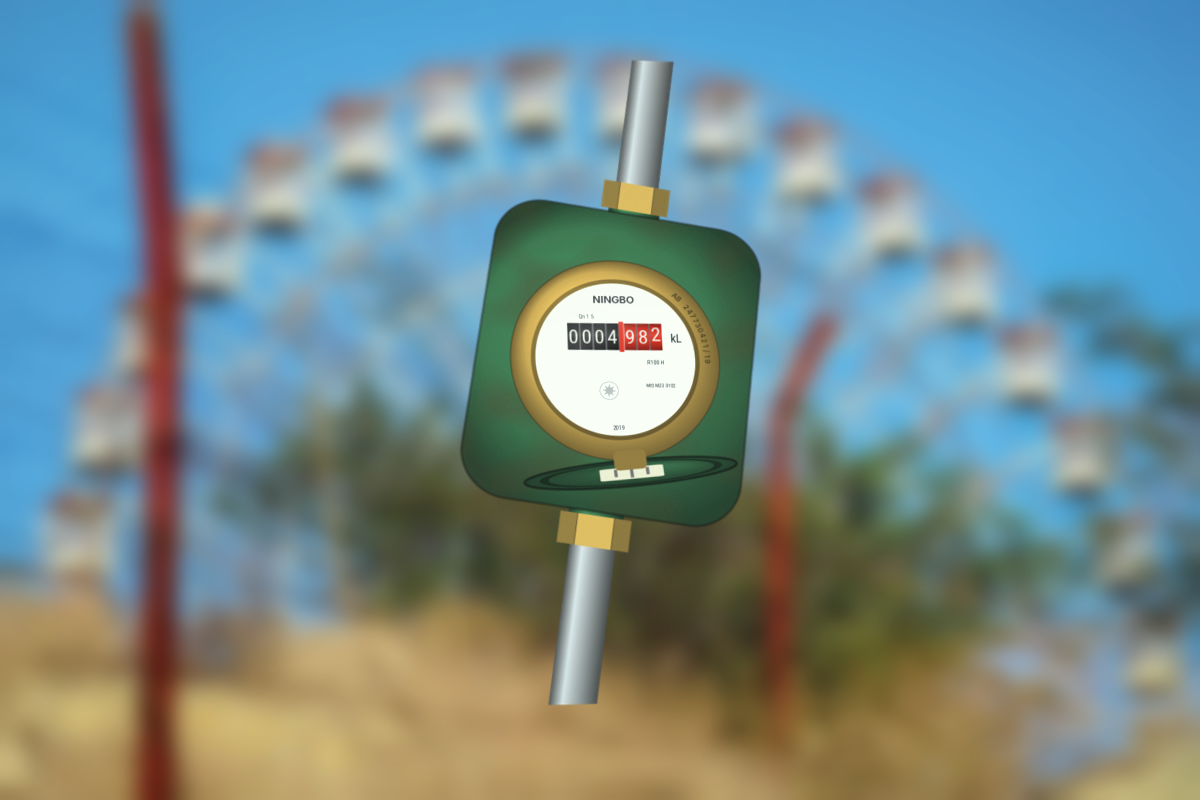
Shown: {"value": 4.982, "unit": "kL"}
